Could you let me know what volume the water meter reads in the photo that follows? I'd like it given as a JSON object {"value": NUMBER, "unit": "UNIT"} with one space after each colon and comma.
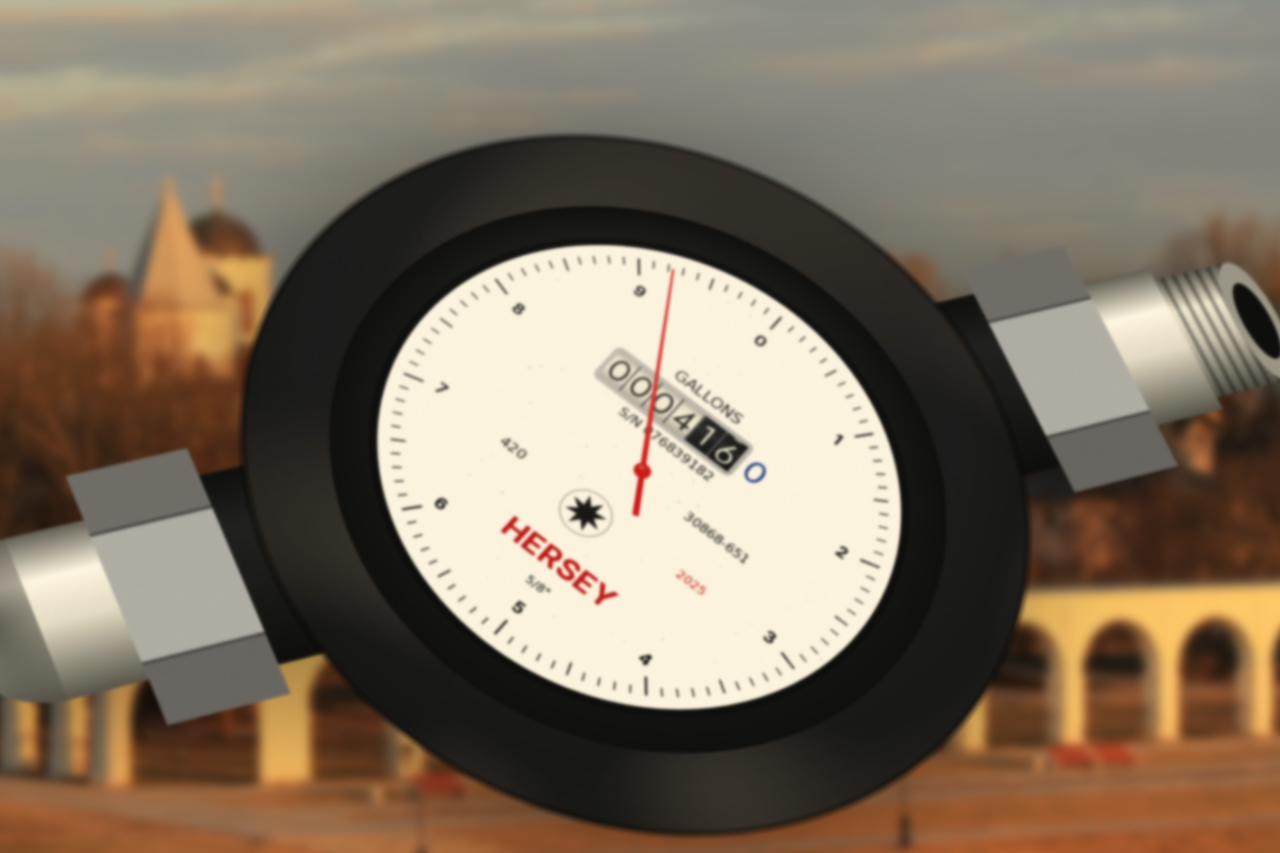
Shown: {"value": 4159.2, "unit": "gal"}
